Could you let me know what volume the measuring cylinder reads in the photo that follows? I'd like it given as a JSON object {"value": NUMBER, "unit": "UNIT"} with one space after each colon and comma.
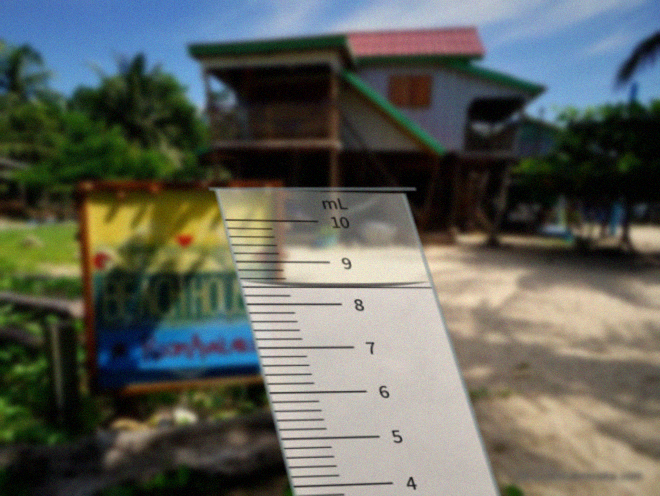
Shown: {"value": 8.4, "unit": "mL"}
